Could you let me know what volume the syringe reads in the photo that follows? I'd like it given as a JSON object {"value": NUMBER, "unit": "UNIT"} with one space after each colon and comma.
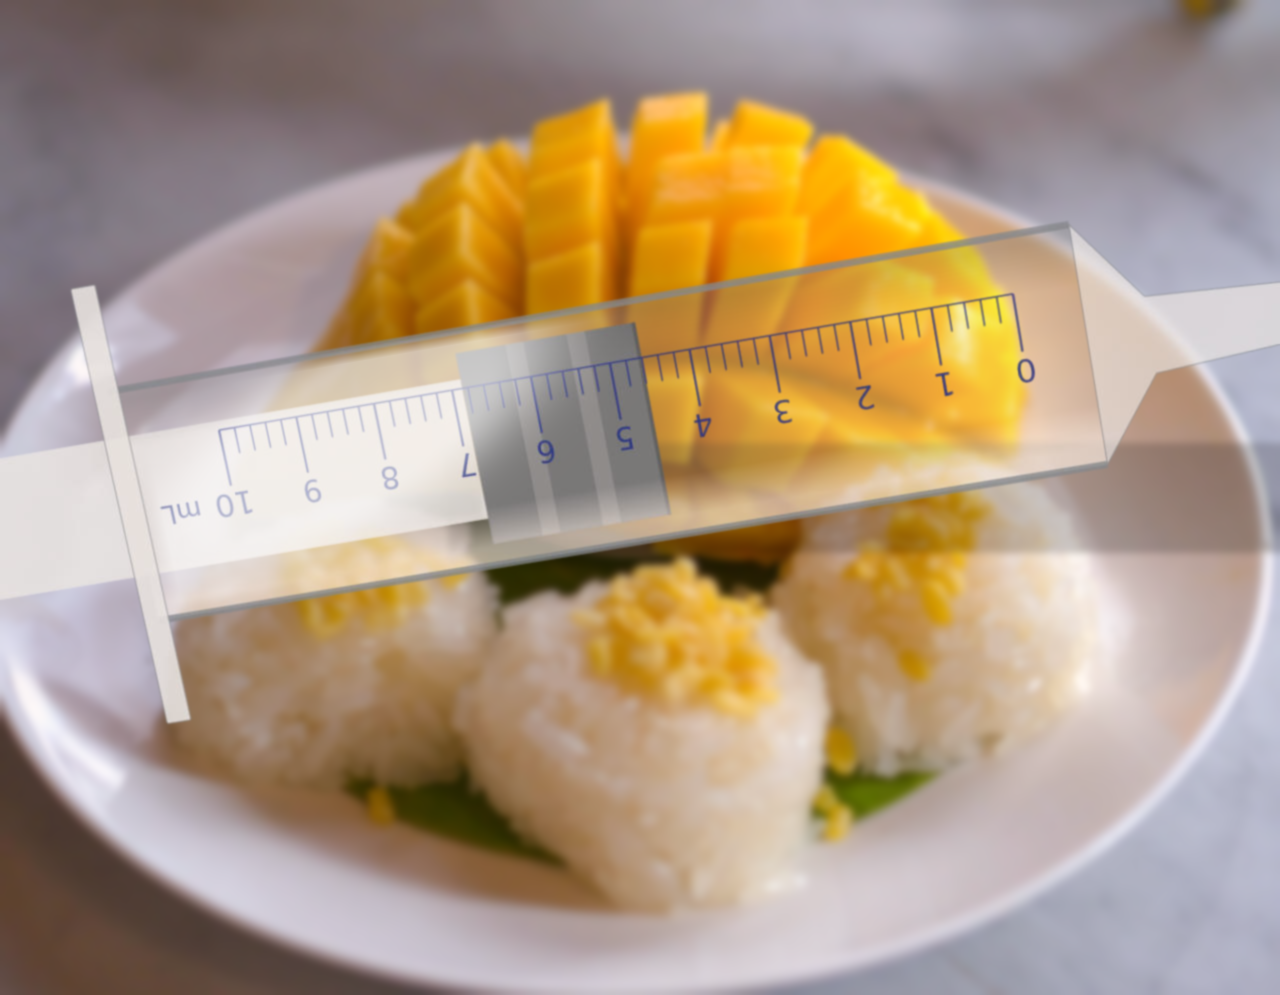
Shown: {"value": 4.6, "unit": "mL"}
